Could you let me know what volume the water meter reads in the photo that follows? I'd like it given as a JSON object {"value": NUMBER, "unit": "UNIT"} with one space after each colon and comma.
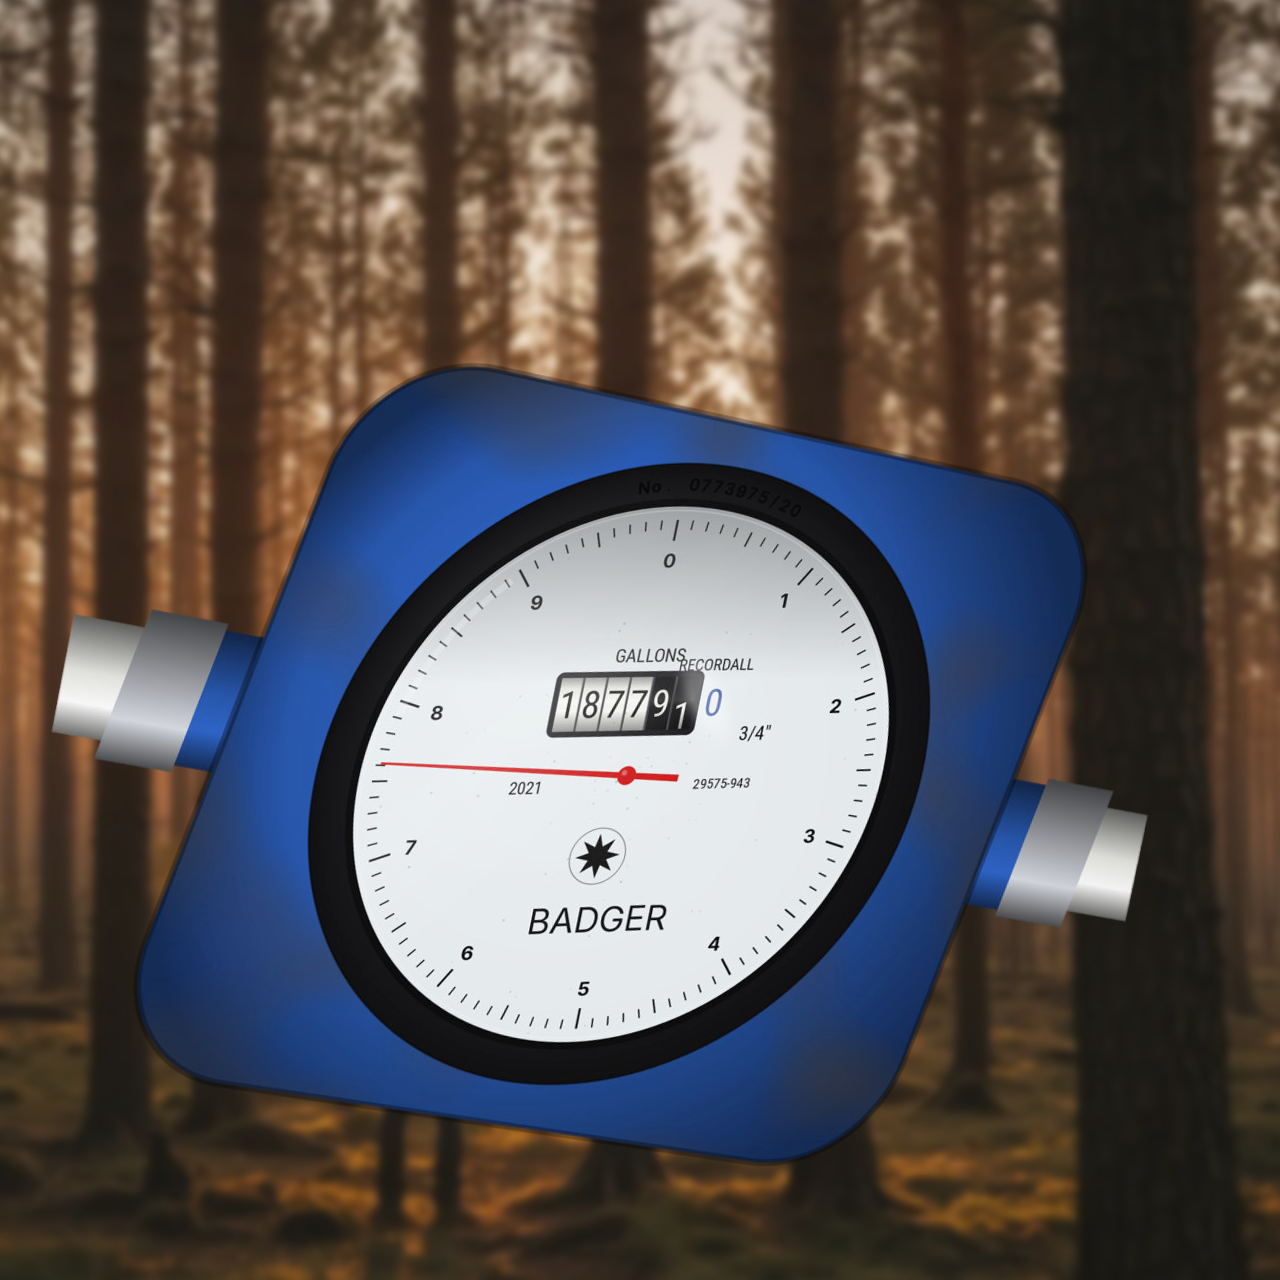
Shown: {"value": 1877907.6, "unit": "gal"}
